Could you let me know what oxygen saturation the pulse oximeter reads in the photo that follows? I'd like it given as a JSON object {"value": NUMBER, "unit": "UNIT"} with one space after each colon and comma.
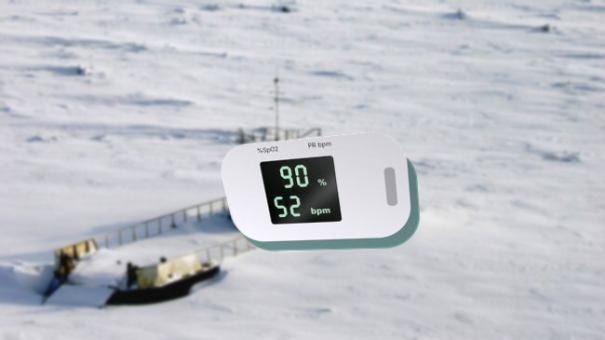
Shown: {"value": 90, "unit": "%"}
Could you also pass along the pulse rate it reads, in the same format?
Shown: {"value": 52, "unit": "bpm"}
